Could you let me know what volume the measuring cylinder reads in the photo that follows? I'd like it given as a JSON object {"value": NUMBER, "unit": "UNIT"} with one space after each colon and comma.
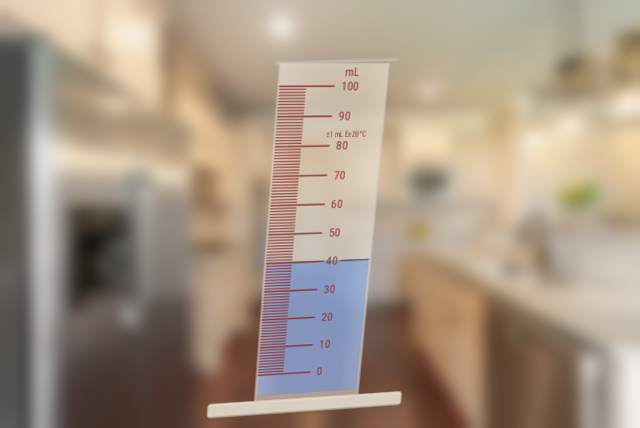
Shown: {"value": 40, "unit": "mL"}
